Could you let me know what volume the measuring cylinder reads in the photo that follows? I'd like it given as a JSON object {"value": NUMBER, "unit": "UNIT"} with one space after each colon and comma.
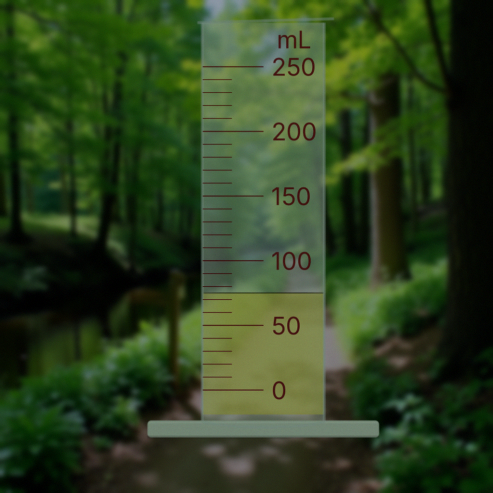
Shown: {"value": 75, "unit": "mL"}
